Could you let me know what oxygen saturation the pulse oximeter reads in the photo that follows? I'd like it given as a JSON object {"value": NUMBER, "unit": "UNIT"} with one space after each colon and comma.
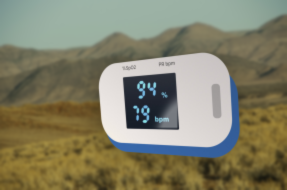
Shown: {"value": 94, "unit": "%"}
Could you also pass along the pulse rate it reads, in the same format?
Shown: {"value": 79, "unit": "bpm"}
